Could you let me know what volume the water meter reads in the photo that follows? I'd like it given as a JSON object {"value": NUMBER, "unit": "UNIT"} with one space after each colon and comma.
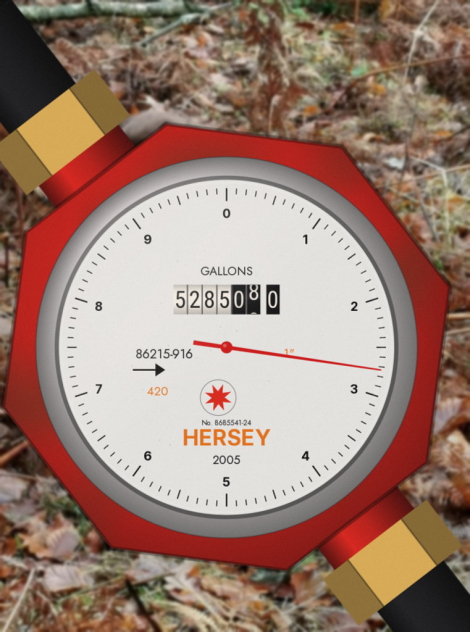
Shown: {"value": 5285082.7, "unit": "gal"}
